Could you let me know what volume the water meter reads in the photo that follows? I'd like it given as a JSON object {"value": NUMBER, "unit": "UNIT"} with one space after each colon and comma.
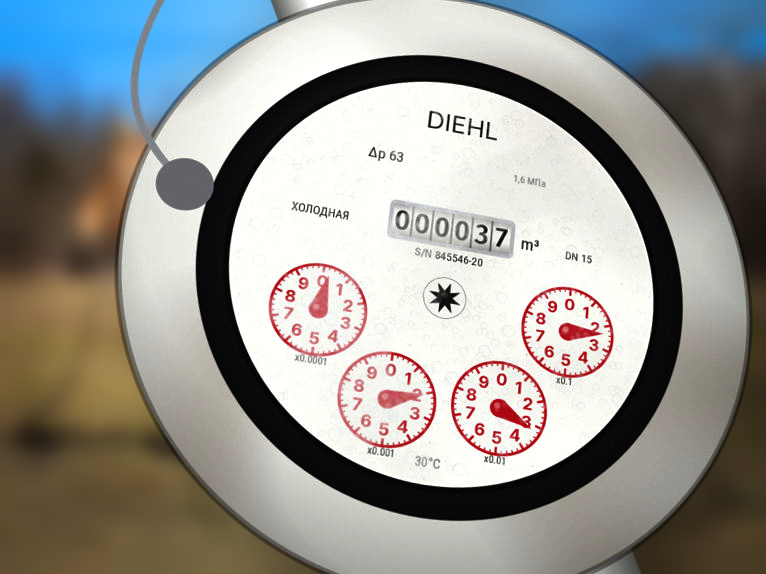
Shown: {"value": 37.2320, "unit": "m³"}
